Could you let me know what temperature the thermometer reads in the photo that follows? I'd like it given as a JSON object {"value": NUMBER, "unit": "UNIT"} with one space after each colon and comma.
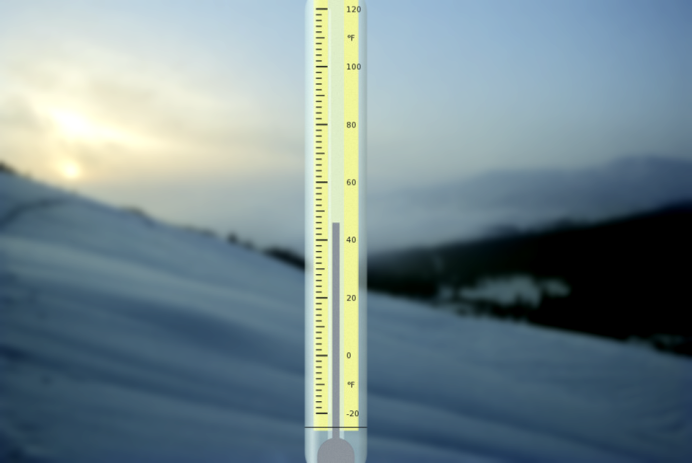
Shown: {"value": 46, "unit": "°F"}
